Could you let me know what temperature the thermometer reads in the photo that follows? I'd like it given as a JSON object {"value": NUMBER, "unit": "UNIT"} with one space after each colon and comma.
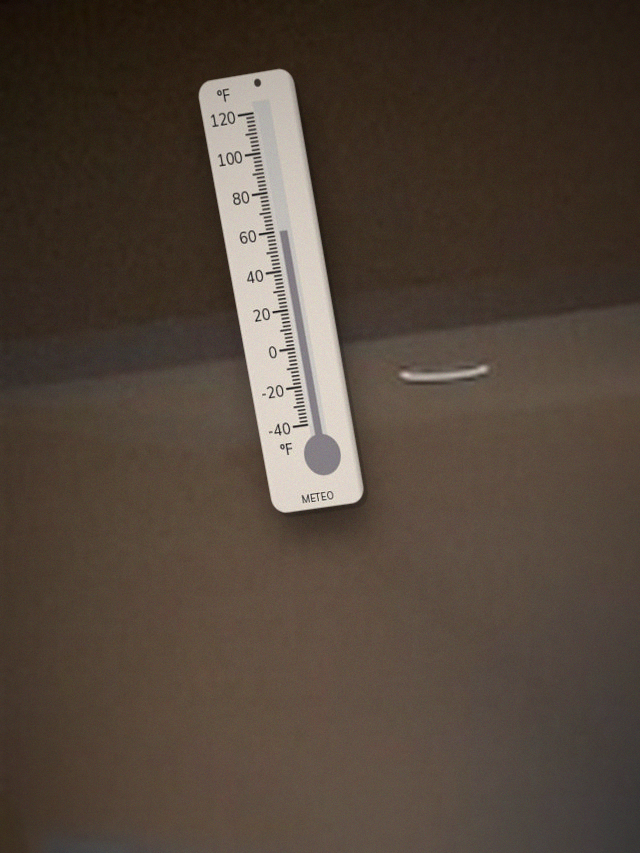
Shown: {"value": 60, "unit": "°F"}
